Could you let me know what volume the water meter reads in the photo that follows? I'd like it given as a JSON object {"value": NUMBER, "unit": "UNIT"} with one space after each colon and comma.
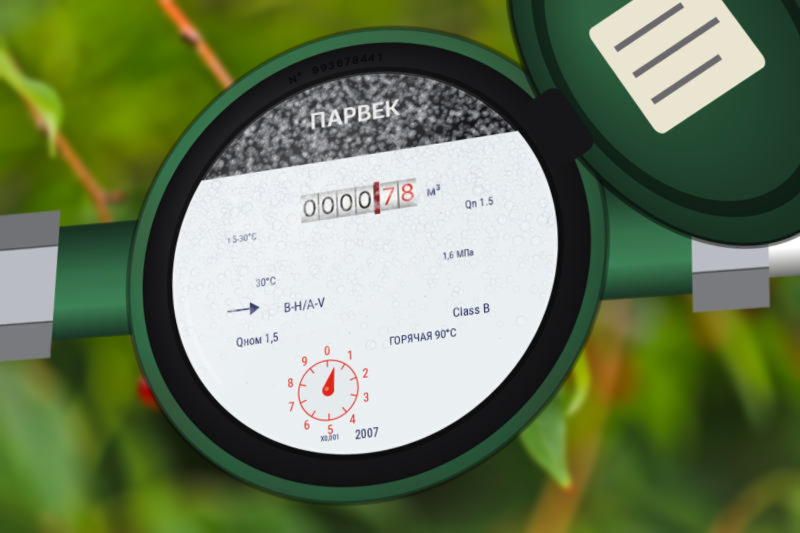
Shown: {"value": 0.780, "unit": "m³"}
